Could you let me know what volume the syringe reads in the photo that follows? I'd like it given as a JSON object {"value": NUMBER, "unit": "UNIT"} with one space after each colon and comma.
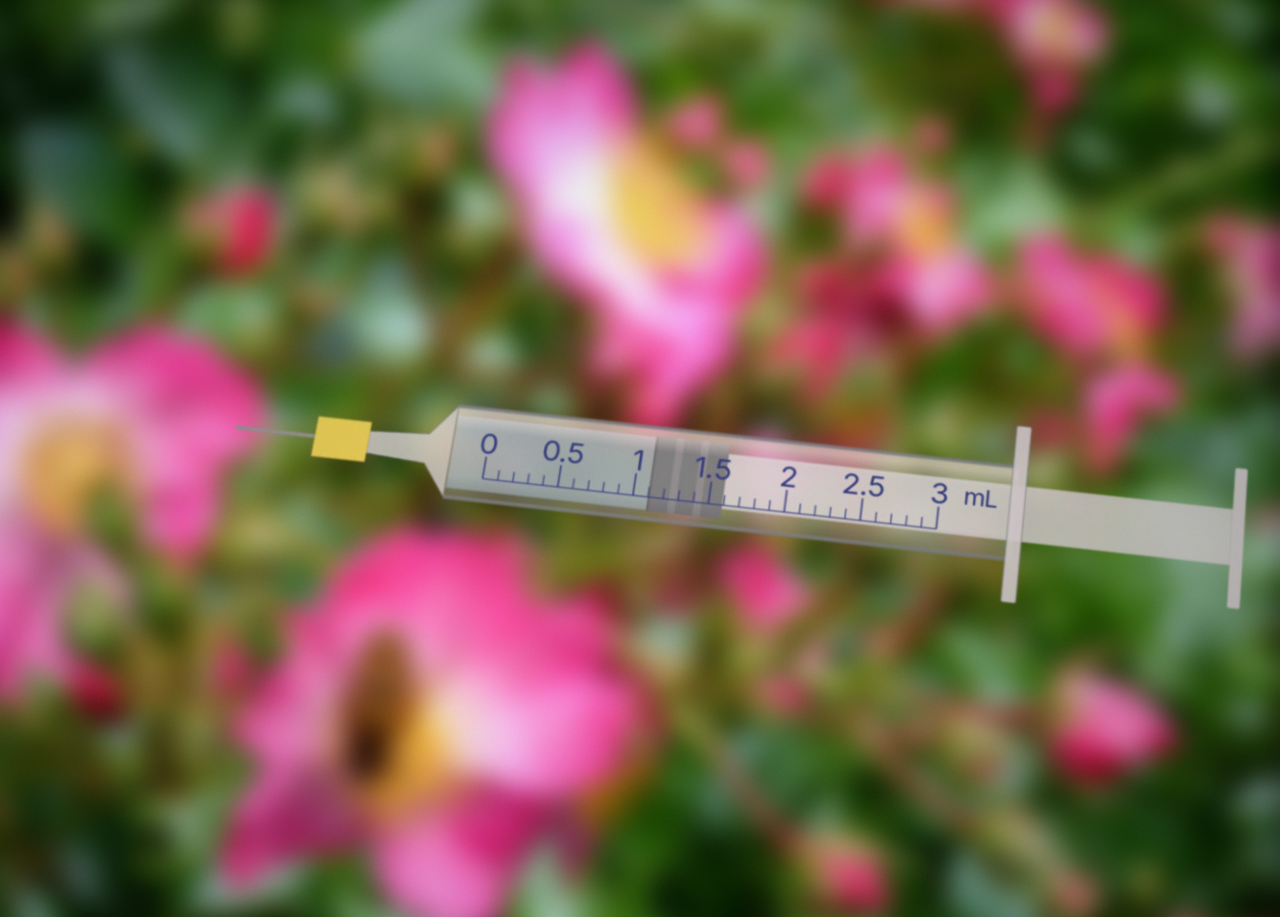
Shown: {"value": 1.1, "unit": "mL"}
